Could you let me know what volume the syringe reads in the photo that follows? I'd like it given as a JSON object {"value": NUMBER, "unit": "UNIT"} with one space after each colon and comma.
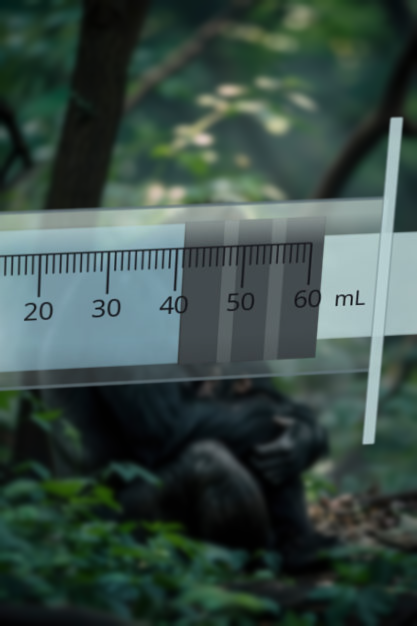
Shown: {"value": 41, "unit": "mL"}
